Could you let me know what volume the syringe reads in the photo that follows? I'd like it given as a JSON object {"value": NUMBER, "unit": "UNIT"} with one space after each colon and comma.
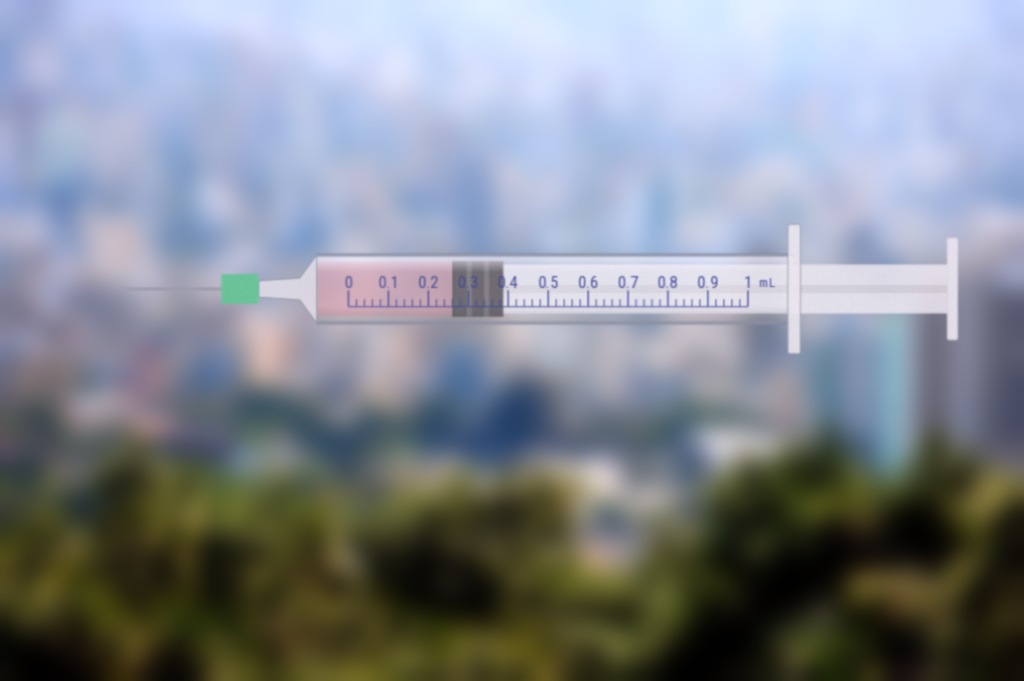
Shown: {"value": 0.26, "unit": "mL"}
